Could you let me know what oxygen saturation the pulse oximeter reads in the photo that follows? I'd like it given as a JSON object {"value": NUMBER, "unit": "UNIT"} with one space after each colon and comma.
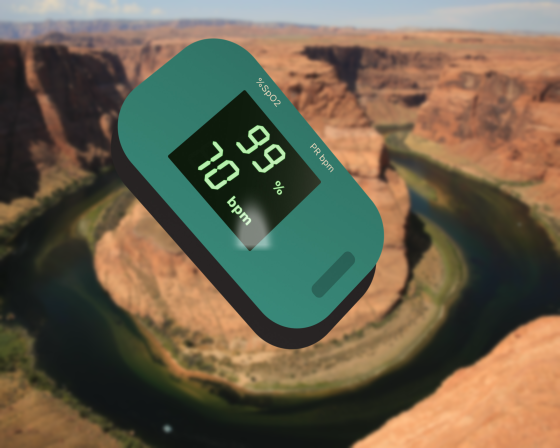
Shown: {"value": 99, "unit": "%"}
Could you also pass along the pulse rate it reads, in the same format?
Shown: {"value": 70, "unit": "bpm"}
